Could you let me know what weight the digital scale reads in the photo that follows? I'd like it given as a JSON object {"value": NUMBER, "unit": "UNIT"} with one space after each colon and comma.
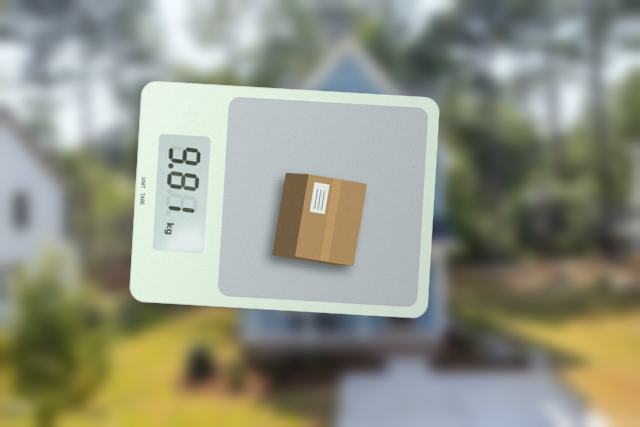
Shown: {"value": 9.81, "unit": "kg"}
